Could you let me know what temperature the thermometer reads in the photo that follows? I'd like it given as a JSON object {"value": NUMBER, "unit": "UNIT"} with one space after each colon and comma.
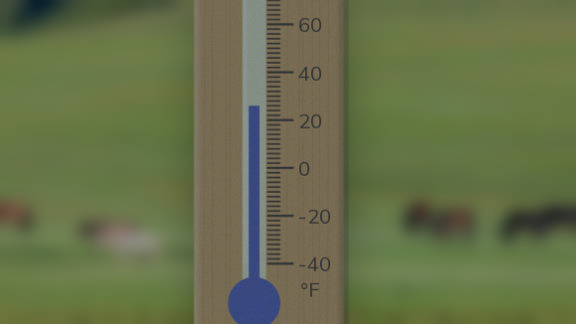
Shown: {"value": 26, "unit": "°F"}
